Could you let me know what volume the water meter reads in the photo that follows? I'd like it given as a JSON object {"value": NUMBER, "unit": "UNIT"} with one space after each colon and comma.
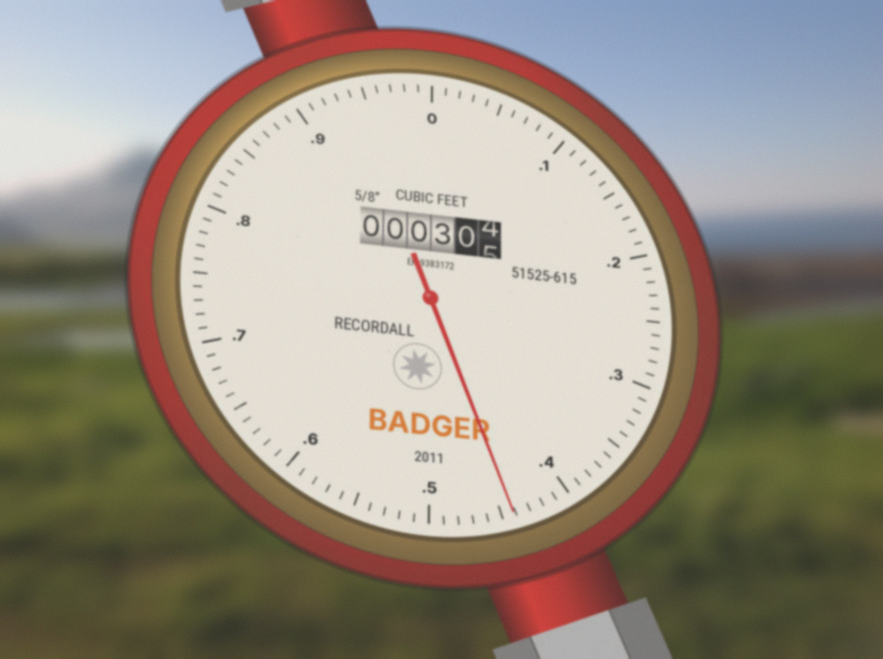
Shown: {"value": 304.44, "unit": "ft³"}
